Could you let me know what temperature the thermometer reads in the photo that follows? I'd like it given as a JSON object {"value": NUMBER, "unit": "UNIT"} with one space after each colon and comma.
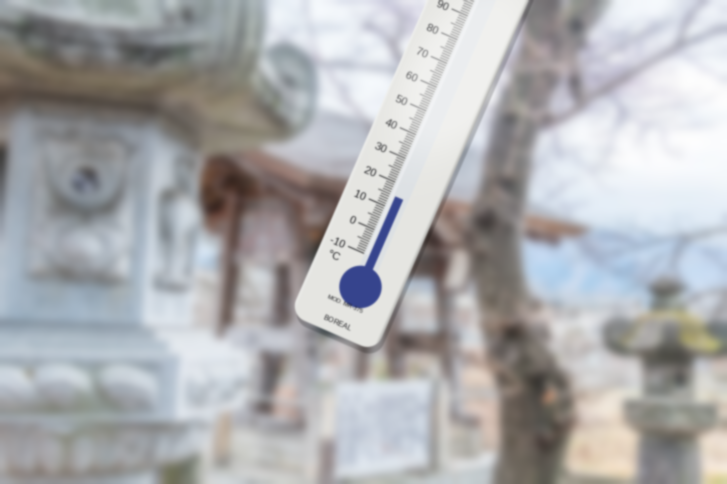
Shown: {"value": 15, "unit": "°C"}
